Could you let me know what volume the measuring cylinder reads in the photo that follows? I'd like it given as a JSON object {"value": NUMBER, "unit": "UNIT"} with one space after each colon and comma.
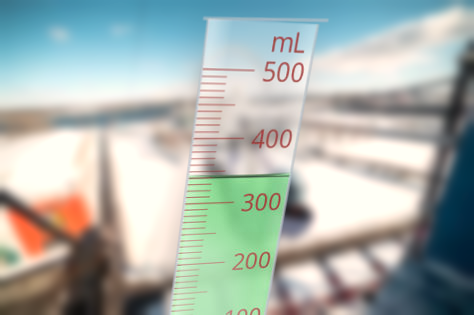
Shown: {"value": 340, "unit": "mL"}
